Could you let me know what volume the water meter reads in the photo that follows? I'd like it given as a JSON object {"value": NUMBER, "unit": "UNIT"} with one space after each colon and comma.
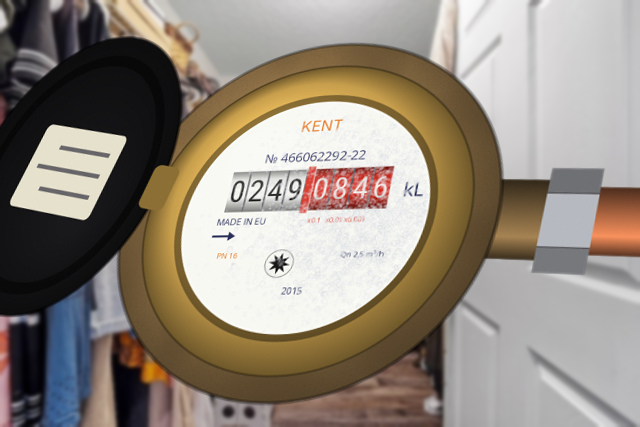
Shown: {"value": 249.0846, "unit": "kL"}
